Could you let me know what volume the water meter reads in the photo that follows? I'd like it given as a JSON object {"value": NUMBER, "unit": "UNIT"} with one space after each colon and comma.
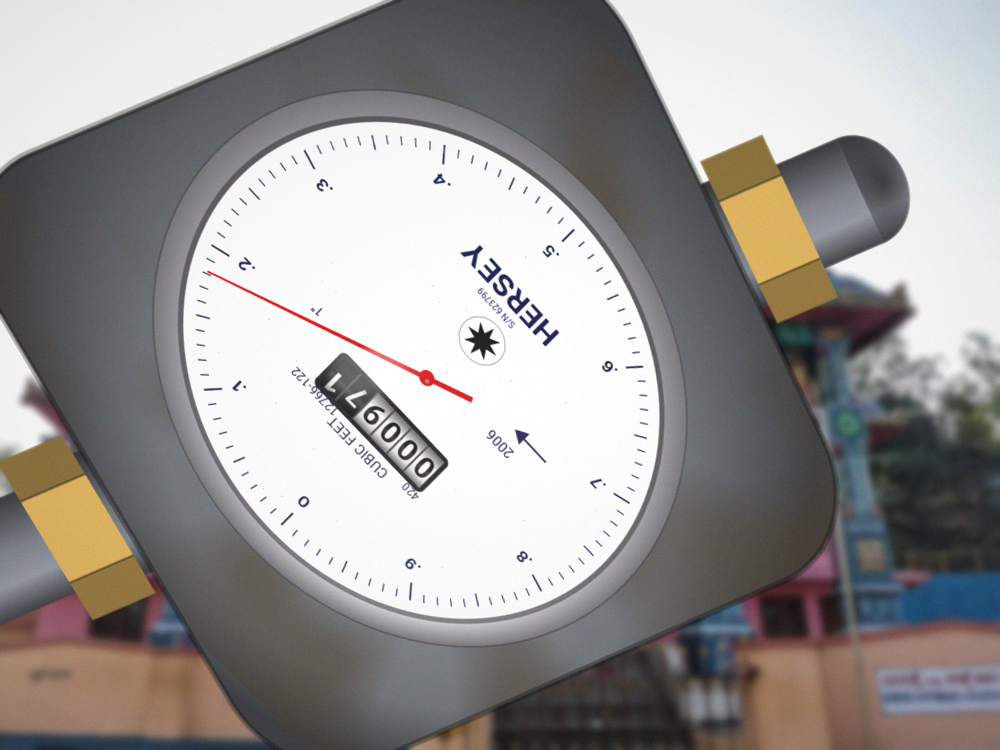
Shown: {"value": 971.18, "unit": "ft³"}
